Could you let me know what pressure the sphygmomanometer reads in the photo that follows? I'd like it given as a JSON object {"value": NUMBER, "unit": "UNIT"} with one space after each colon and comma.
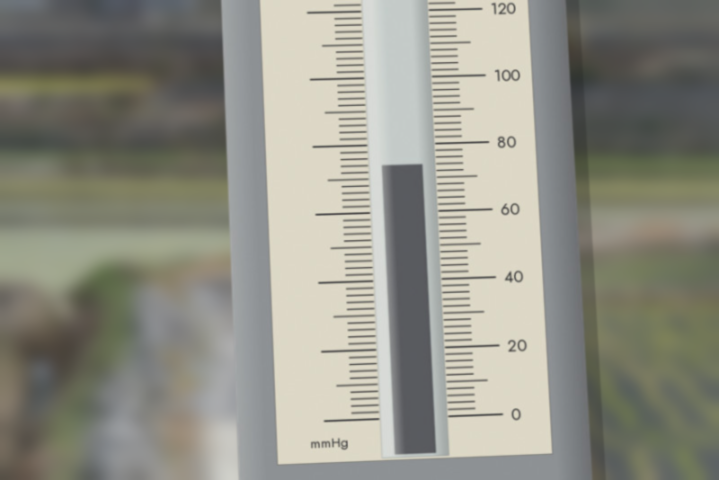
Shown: {"value": 74, "unit": "mmHg"}
